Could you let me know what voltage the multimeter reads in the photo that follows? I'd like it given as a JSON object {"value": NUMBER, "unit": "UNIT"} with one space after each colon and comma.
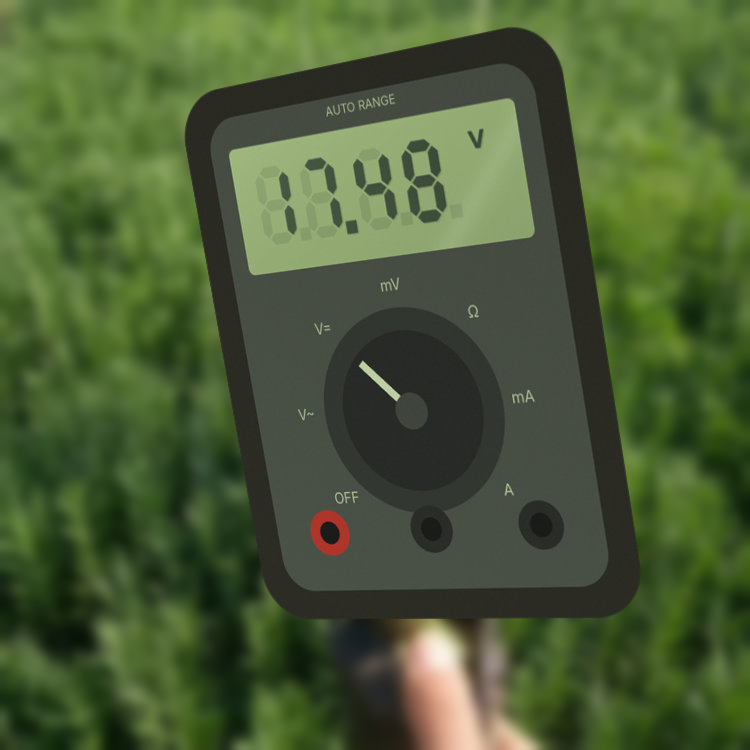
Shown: {"value": 17.48, "unit": "V"}
